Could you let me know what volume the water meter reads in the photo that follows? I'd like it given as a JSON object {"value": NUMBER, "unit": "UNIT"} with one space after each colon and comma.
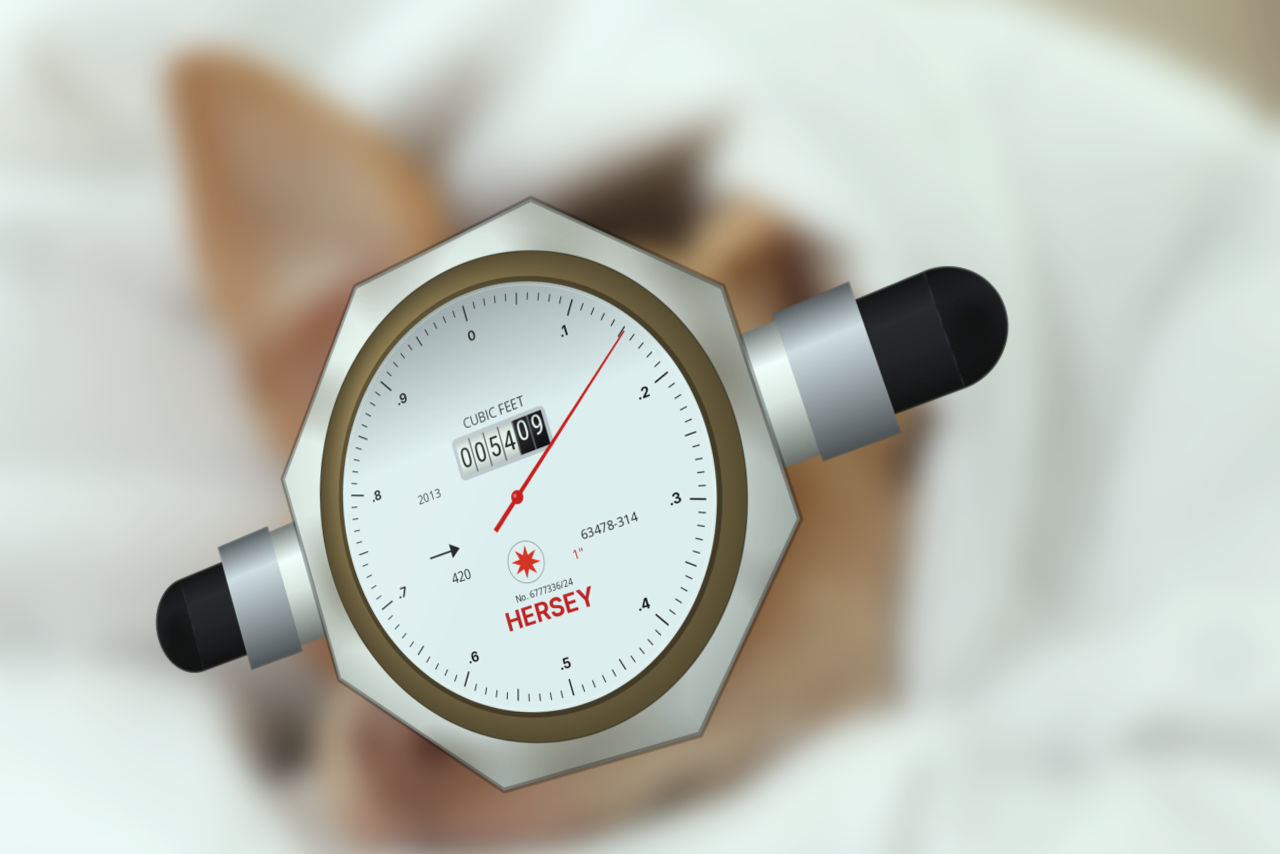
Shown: {"value": 5409.15, "unit": "ft³"}
